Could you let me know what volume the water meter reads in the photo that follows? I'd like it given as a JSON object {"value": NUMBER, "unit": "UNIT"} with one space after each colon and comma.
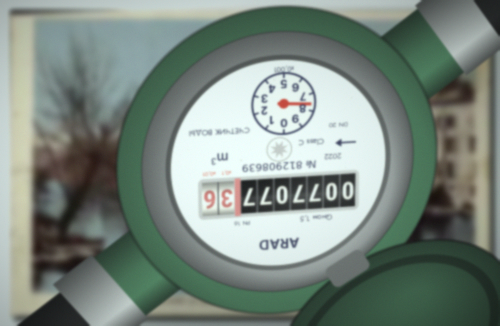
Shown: {"value": 77077.367, "unit": "m³"}
